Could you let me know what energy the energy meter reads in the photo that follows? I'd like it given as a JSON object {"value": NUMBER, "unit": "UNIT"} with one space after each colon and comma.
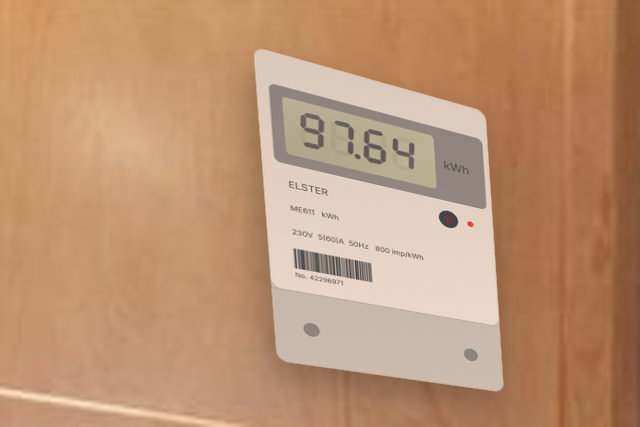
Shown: {"value": 97.64, "unit": "kWh"}
